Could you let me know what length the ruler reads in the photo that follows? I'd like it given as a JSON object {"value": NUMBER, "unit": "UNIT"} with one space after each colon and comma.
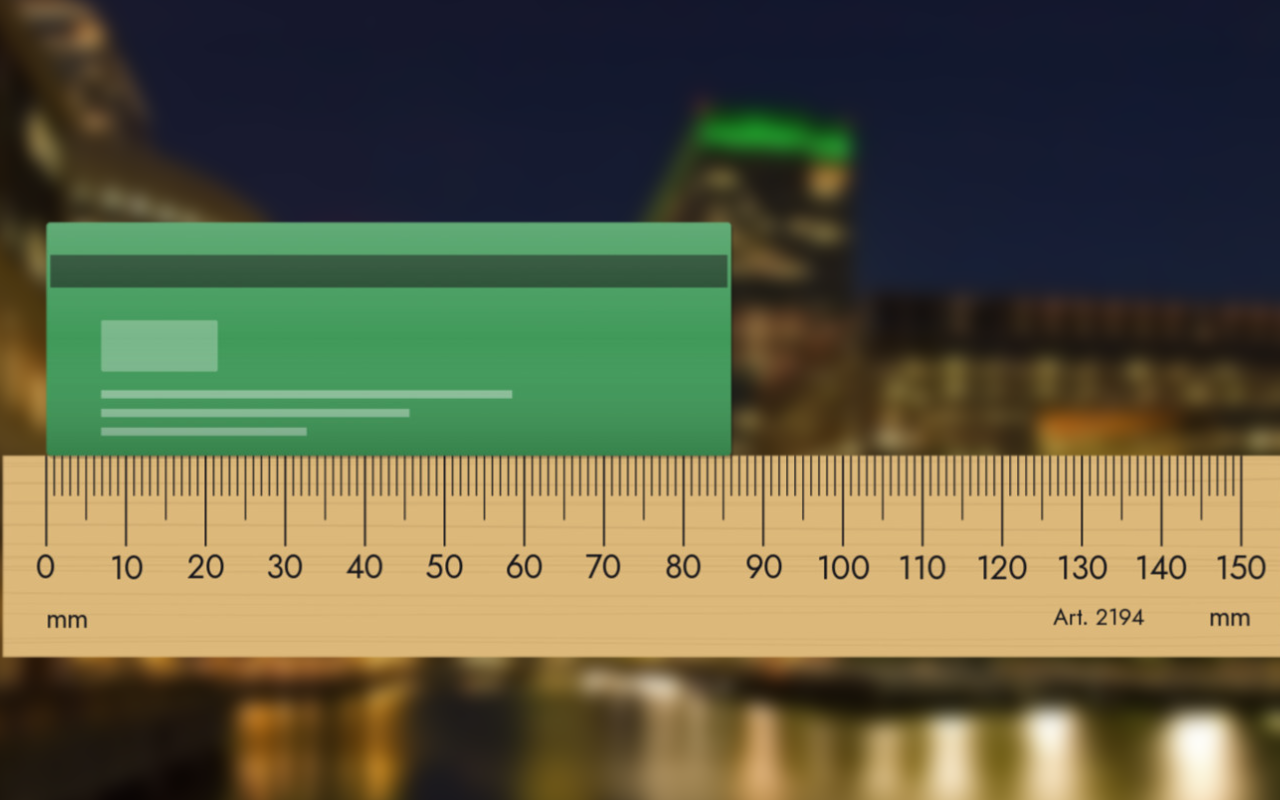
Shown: {"value": 86, "unit": "mm"}
